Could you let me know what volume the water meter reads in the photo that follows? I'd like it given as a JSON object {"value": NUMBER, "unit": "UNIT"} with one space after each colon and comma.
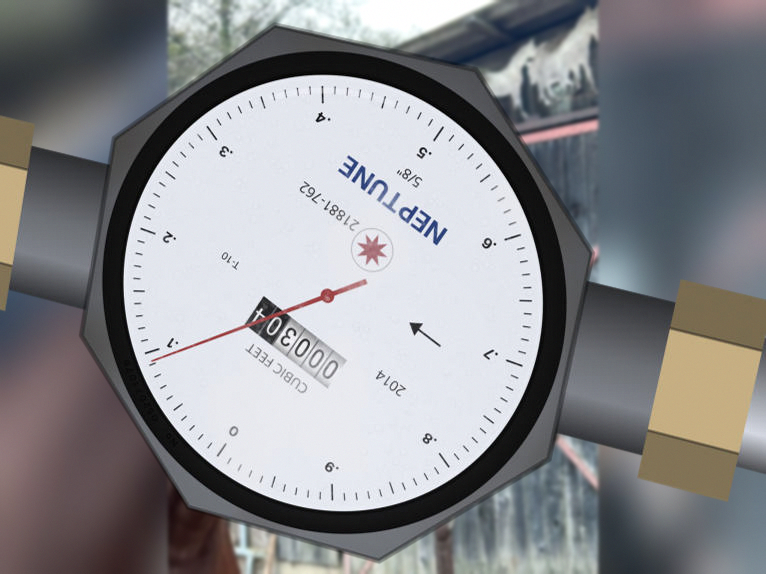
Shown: {"value": 304.09, "unit": "ft³"}
